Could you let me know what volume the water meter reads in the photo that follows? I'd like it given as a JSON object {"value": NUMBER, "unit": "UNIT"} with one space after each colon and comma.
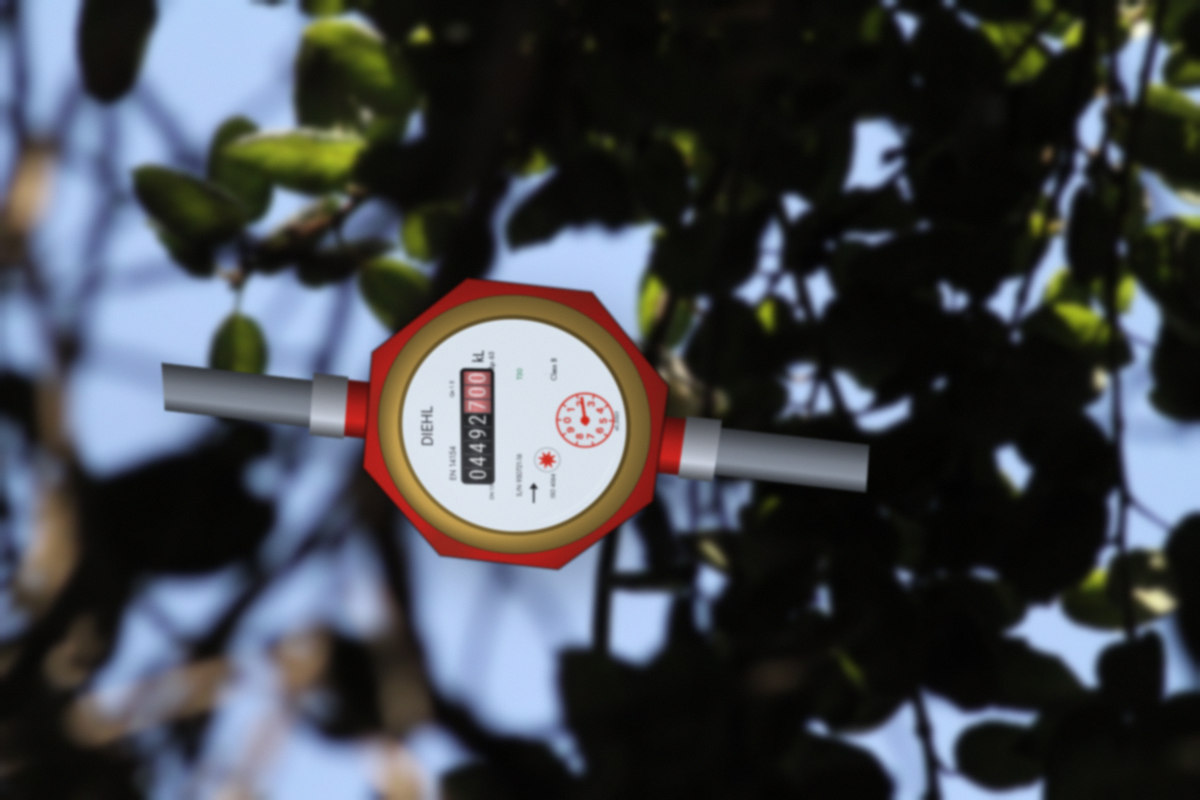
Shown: {"value": 4492.7002, "unit": "kL"}
